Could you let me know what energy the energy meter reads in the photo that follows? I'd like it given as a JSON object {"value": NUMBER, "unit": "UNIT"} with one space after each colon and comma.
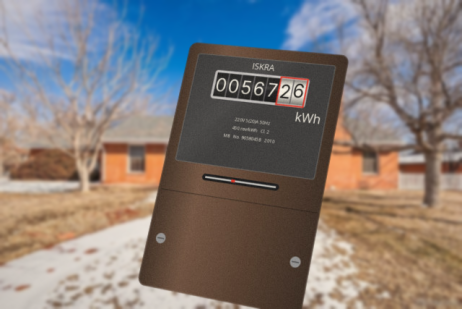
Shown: {"value": 567.26, "unit": "kWh"}
